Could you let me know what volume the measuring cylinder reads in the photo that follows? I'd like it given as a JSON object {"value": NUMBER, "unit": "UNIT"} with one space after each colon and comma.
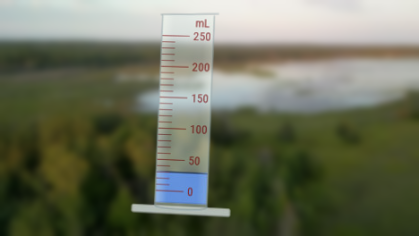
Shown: {"value": 30, "unit": "mL"}
